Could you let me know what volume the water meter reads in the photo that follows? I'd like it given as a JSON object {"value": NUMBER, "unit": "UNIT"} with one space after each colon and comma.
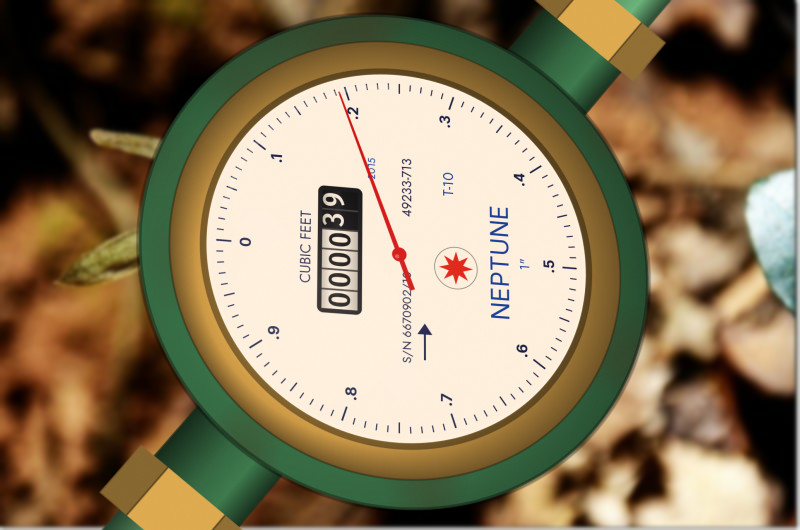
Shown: {"value": 39.19, "unit": "ft³"}
